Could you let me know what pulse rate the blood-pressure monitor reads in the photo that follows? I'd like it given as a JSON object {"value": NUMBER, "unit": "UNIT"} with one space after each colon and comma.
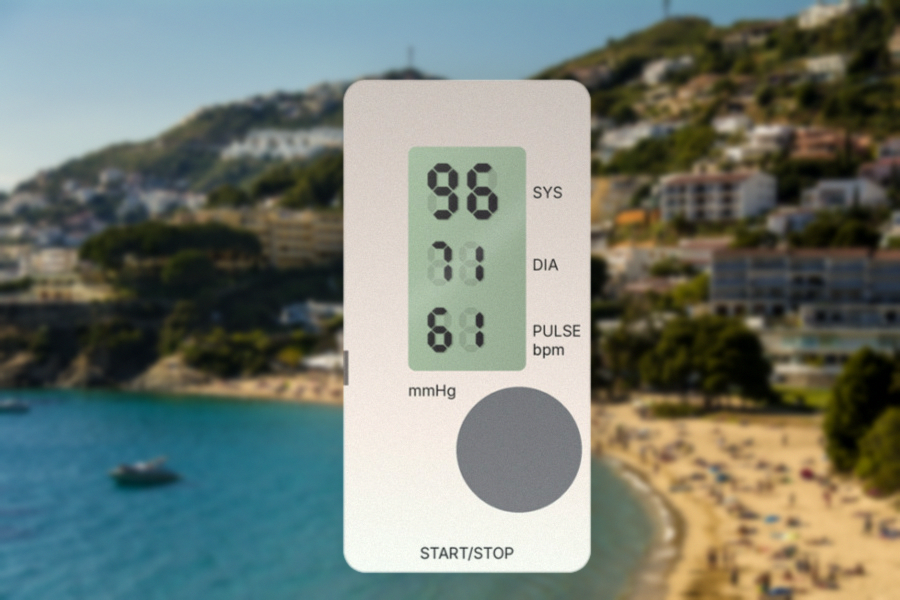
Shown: {"value": 61, "unit": "bpm"}
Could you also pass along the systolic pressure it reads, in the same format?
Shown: {"value": 96, "unit": "mmHg"}
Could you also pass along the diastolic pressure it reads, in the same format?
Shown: {"value": 71, "unit": "mmHg"}
